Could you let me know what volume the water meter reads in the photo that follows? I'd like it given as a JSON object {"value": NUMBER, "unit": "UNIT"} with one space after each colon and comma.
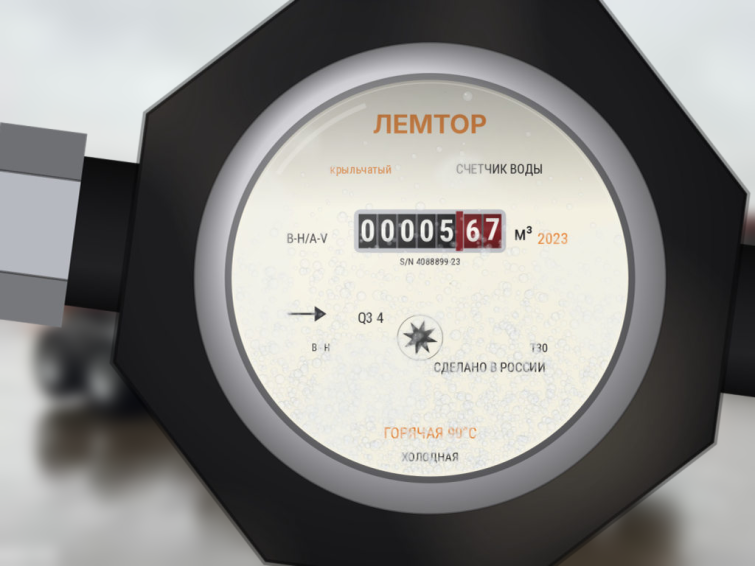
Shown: {"value": 5.67, "unit": "m³"}
